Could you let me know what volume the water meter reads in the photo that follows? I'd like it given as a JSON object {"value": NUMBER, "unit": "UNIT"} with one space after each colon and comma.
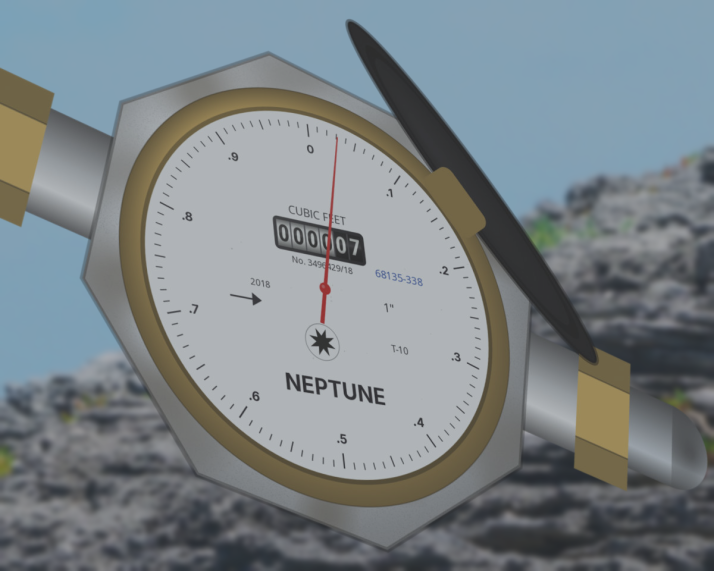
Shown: {"value": 7.03, "unit": "ft³"}
